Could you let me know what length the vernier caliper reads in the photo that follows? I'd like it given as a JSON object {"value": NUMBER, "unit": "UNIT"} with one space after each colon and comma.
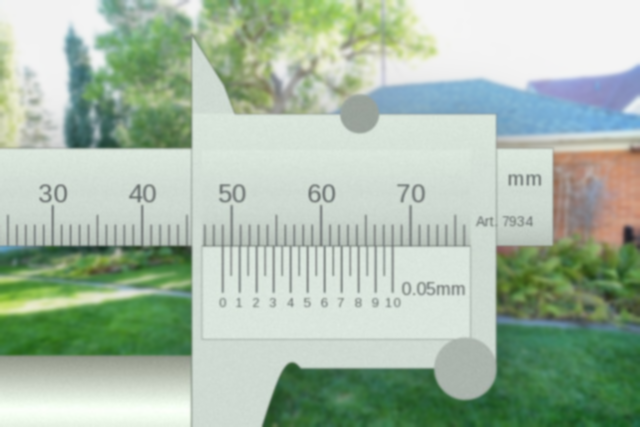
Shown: {"value": 49.0, "unit": "mm"}
